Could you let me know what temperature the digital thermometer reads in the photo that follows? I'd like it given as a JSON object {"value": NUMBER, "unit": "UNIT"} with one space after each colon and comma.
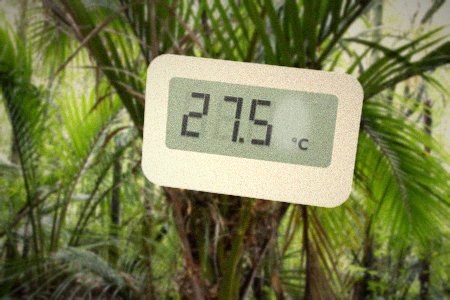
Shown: {"value": 27.5, "unit": "°C"}
